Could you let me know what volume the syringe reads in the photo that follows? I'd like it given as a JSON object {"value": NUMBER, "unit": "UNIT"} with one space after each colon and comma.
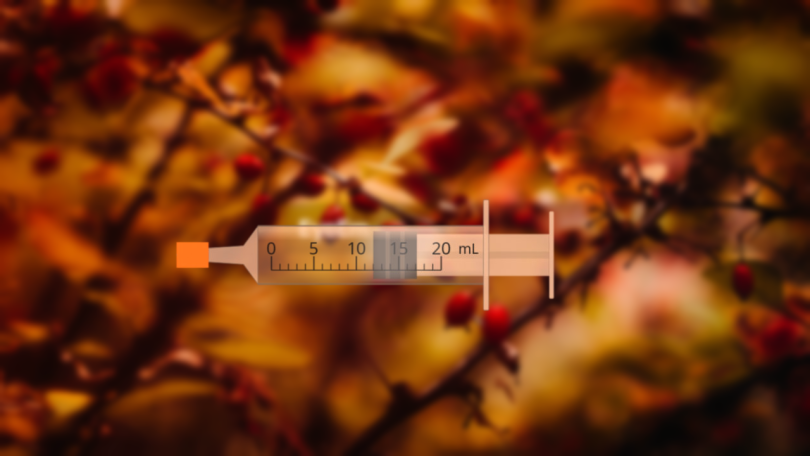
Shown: {"value": 12, "unit": "mL"}
